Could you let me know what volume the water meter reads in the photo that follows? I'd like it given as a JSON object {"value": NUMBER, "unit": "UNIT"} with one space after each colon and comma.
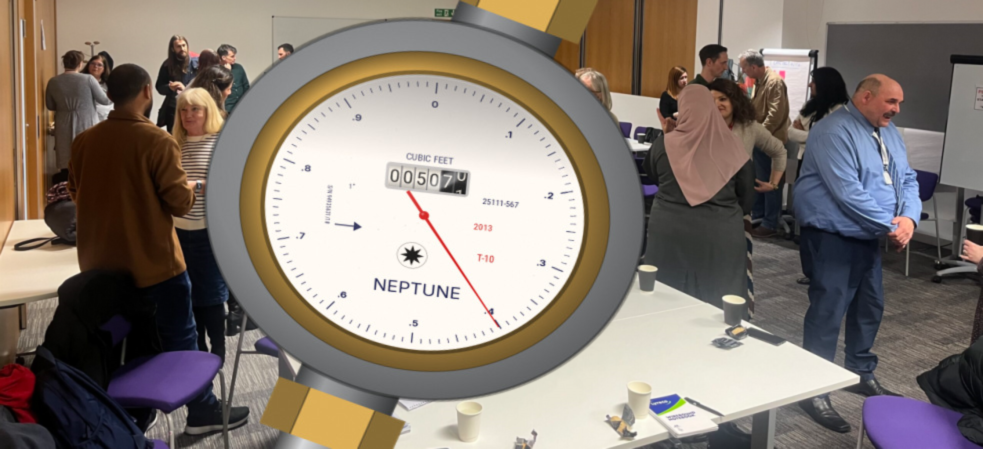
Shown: {"value": 5070.40, "unit": "ft³"}
